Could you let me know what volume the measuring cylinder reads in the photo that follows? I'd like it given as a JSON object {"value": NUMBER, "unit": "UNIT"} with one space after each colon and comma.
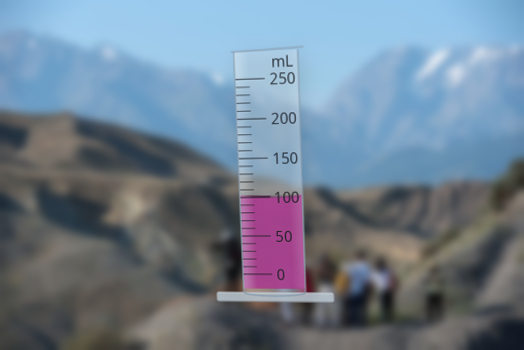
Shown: {"value": 100, "unit": "mL"}
